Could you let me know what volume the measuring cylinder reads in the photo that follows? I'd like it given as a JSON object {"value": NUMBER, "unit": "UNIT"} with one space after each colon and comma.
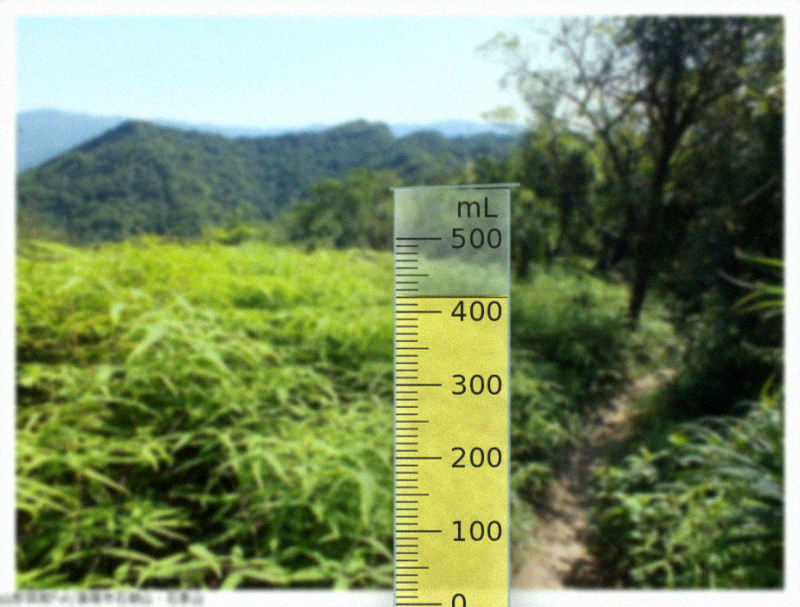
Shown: {"value": 420, "unit": "mL"}
